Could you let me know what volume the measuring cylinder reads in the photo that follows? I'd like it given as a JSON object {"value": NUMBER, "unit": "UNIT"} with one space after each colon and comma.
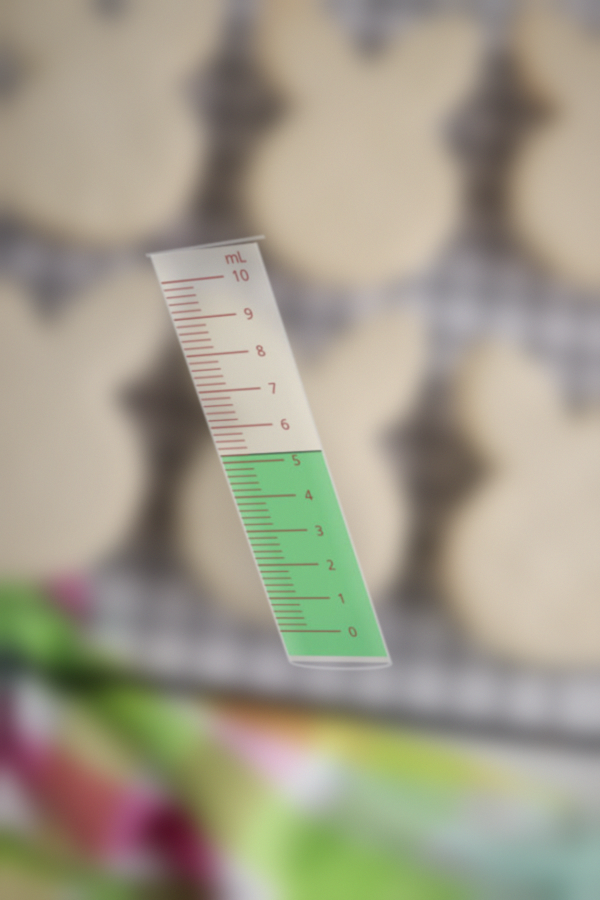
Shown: {"value": 5.2, "unit": "mL"}
